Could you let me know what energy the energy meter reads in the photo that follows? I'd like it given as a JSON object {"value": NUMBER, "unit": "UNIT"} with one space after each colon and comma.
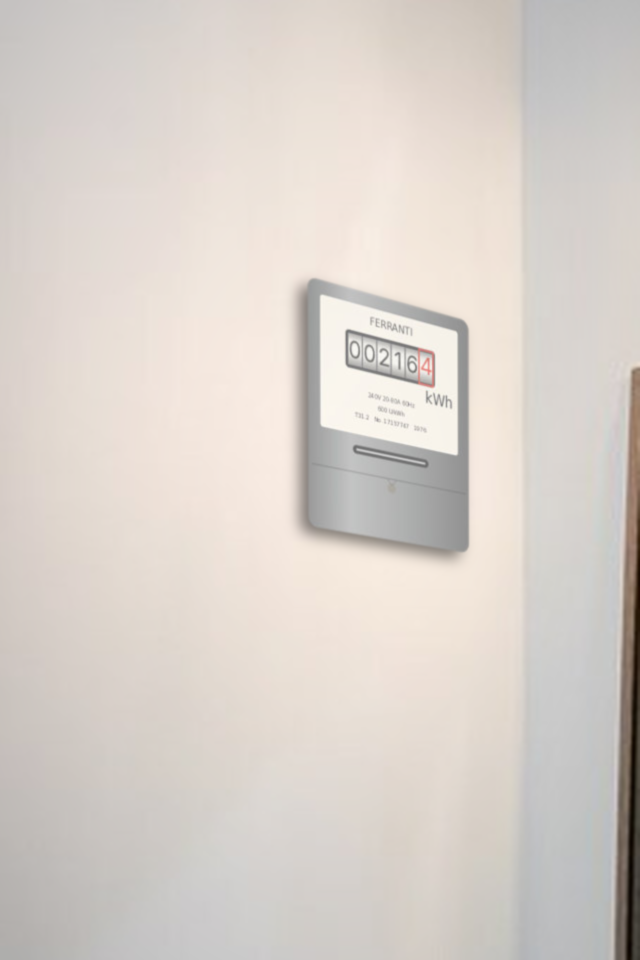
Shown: {"value": 216.4, "unit": "kWh"}
